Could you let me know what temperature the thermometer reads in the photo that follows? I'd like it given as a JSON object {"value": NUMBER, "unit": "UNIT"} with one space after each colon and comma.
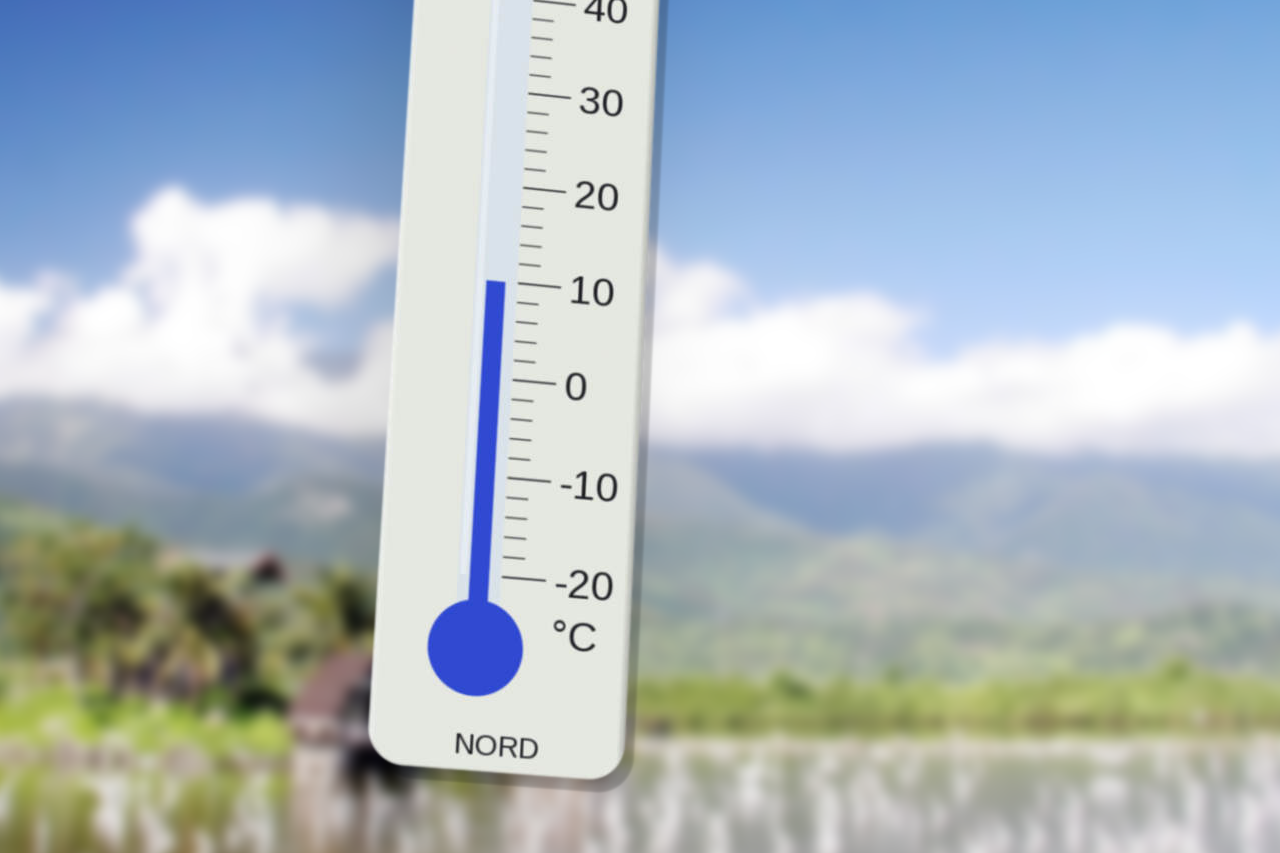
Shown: {"value": 10, "unit": "°C"}
